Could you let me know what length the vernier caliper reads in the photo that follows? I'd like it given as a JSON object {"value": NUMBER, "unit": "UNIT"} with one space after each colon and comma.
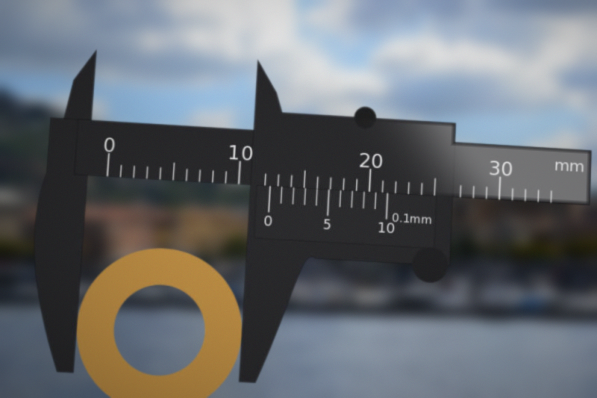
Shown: {"value": 12.4, "unit": "mm"}
